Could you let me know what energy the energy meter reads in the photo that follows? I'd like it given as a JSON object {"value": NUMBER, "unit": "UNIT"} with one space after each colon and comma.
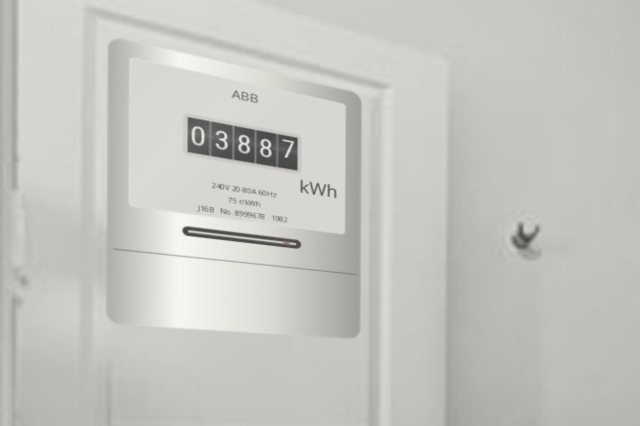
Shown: {"value": 3887, "unit": "kWh"}
